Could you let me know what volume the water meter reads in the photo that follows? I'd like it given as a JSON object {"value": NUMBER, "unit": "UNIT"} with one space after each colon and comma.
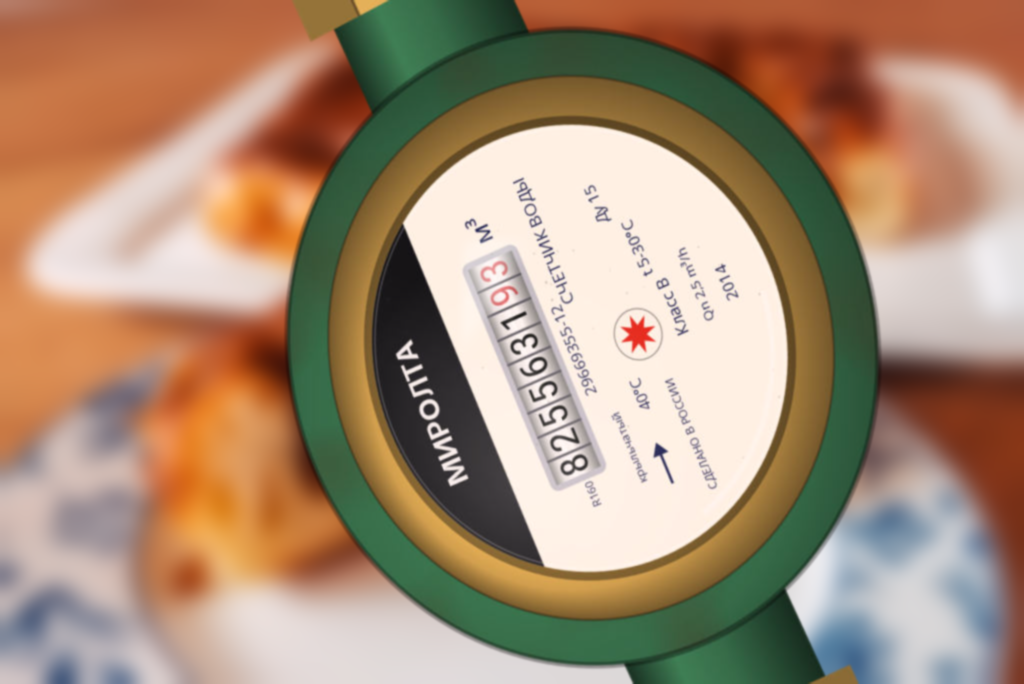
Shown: {"value": 8255631.93, "unit": "m³"}
